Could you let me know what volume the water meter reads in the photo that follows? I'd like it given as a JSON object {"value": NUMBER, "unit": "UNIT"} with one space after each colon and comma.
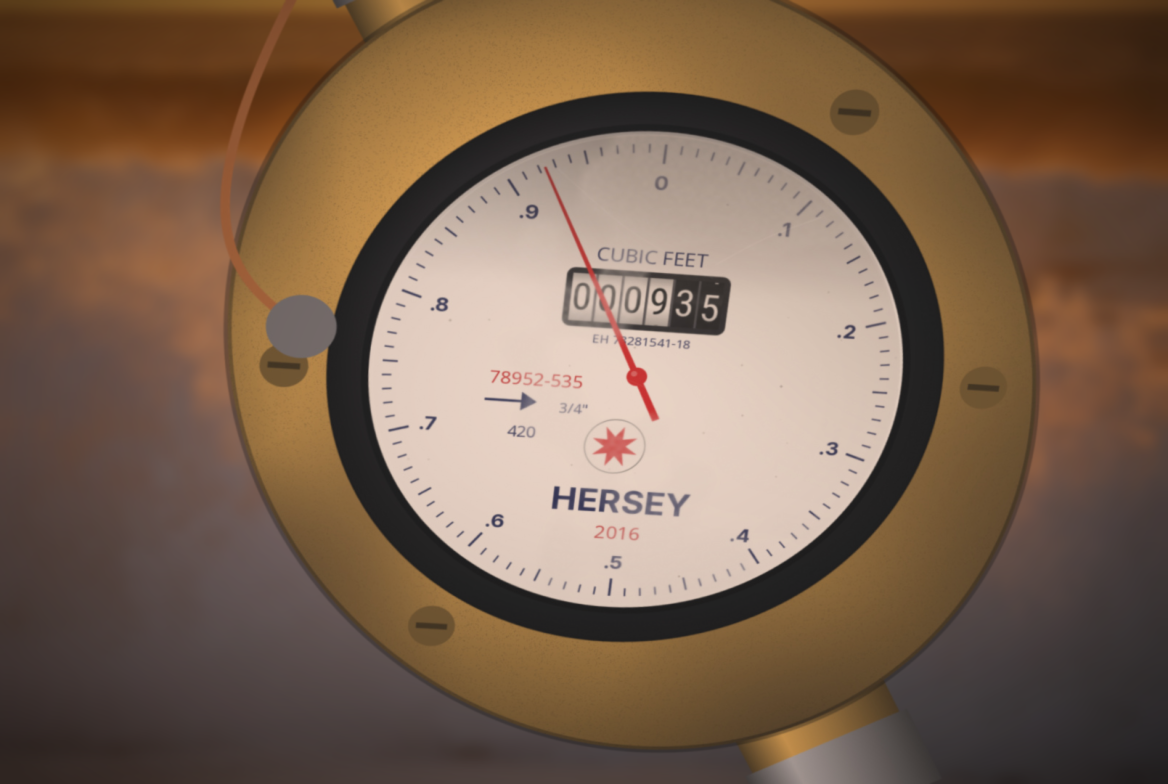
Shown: {"value": 934.92, "unit": "ft³"}
